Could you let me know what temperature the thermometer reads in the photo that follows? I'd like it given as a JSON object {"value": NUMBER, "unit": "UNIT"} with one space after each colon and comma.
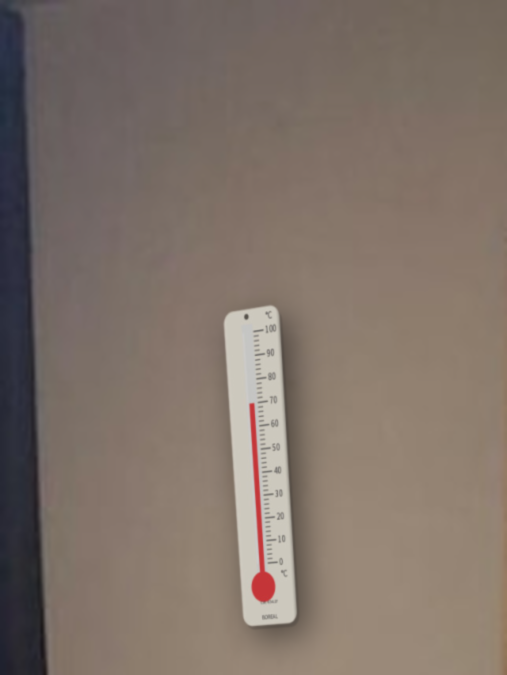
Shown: {"value": 70, "unit": "°C"}
